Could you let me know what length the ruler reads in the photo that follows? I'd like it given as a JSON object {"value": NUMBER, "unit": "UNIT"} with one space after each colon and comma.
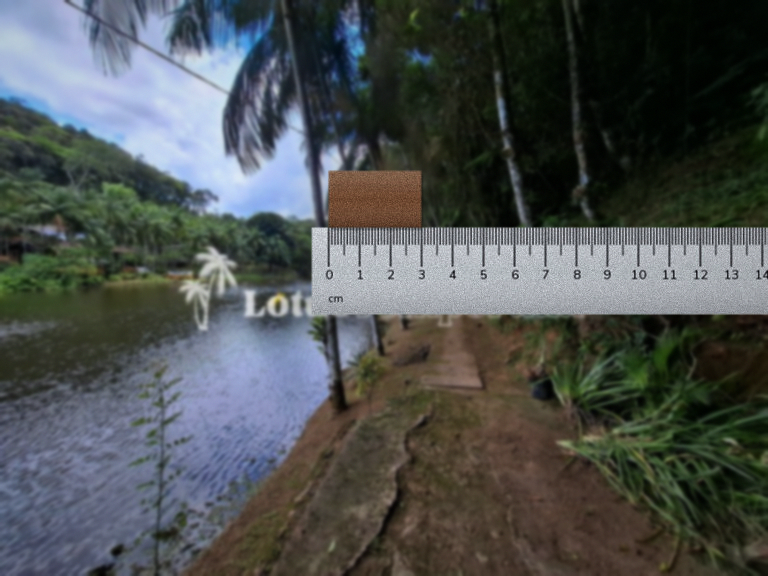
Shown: {"value": 3, "unit": "cm"}
